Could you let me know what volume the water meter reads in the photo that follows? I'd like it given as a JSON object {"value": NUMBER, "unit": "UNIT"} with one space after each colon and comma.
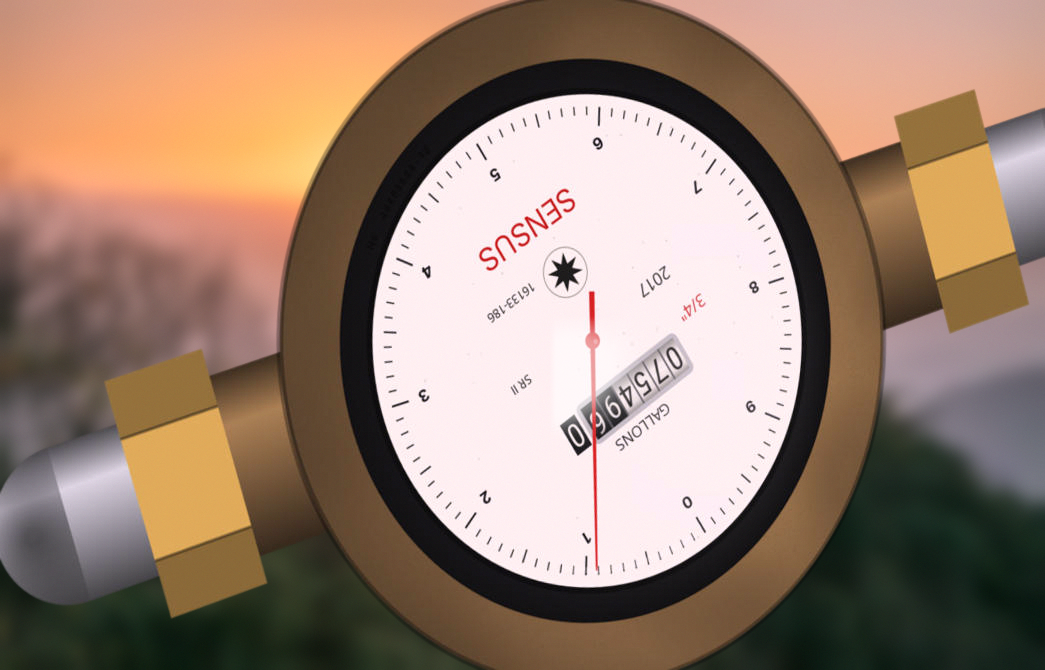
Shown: {"value": 754960.9, "unit": "gal"}
